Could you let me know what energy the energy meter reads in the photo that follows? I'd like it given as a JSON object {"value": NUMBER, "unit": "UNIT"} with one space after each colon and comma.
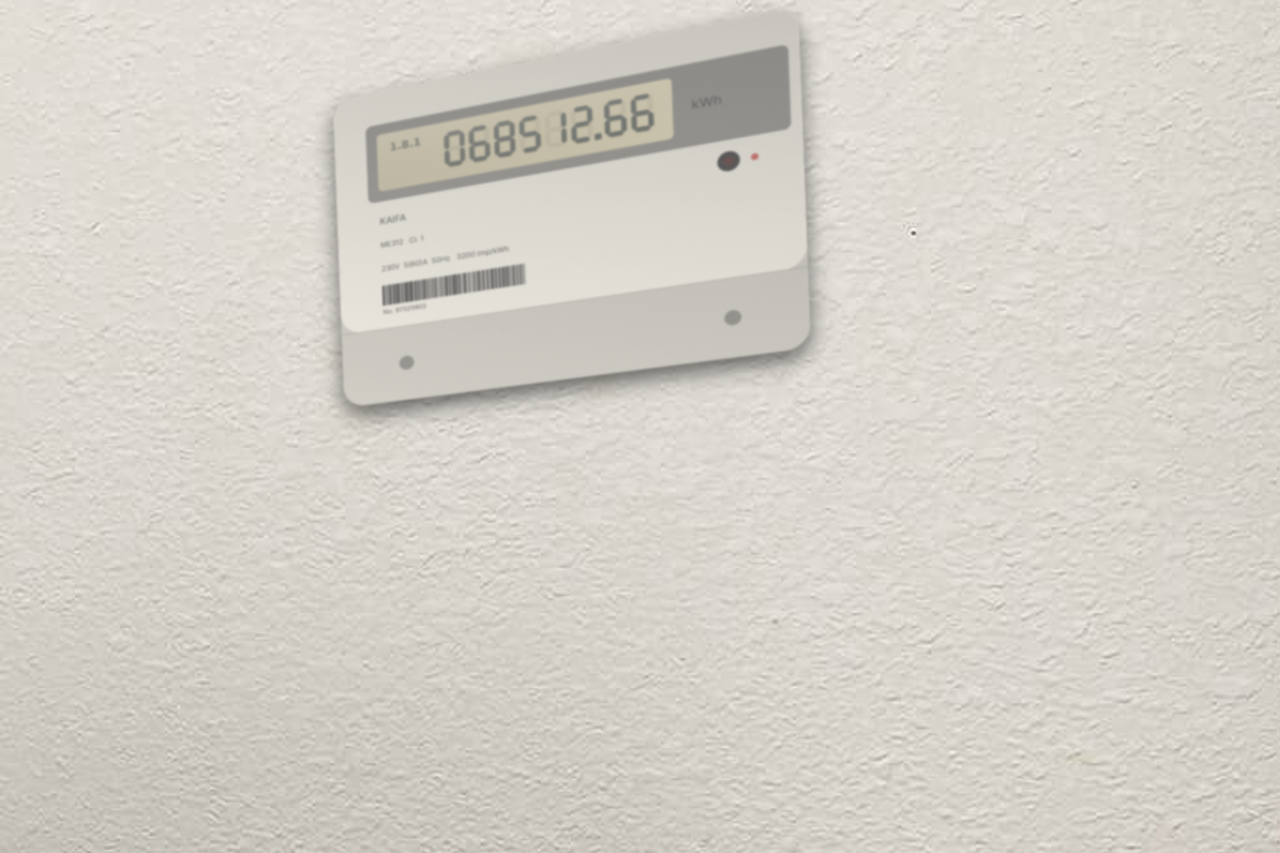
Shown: {"value": 68512.66, "unit": "kWh"}
